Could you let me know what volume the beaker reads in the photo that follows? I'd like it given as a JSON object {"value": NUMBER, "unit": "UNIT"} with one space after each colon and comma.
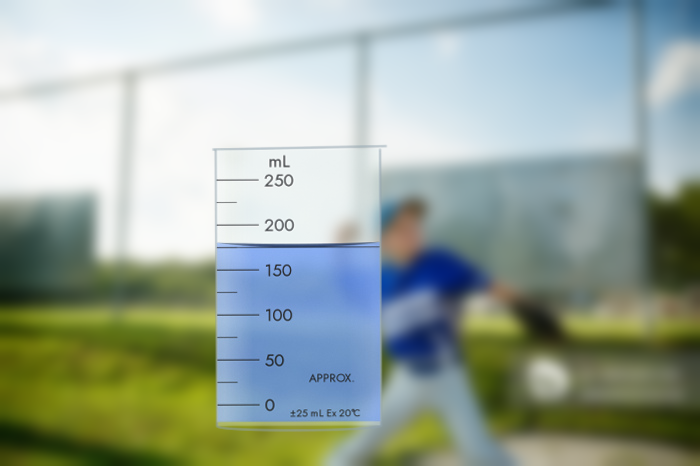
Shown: {"value": 175, "unit": "mL"}
